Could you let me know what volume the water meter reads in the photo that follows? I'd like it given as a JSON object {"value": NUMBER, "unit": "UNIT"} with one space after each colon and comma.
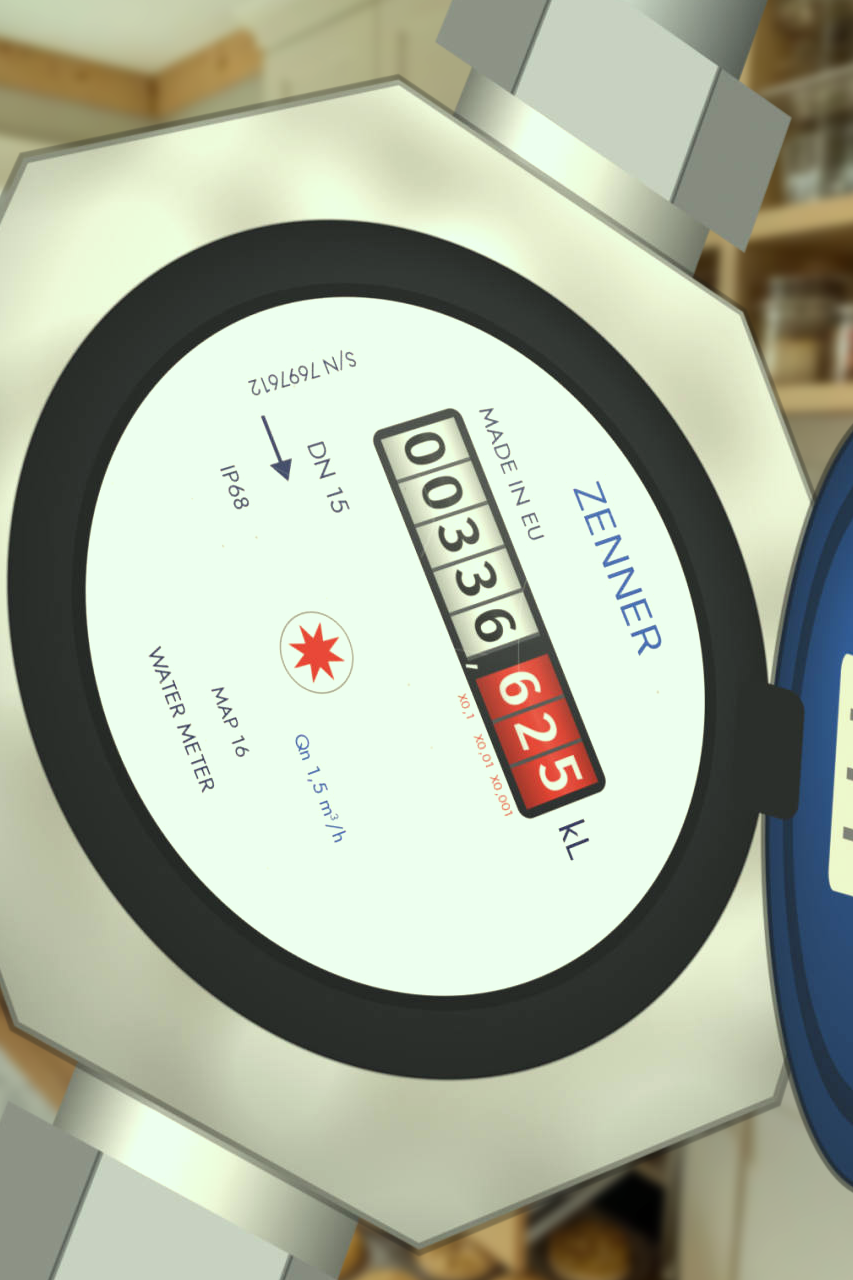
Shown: {"value": 336.625, "unit": "kL"}
